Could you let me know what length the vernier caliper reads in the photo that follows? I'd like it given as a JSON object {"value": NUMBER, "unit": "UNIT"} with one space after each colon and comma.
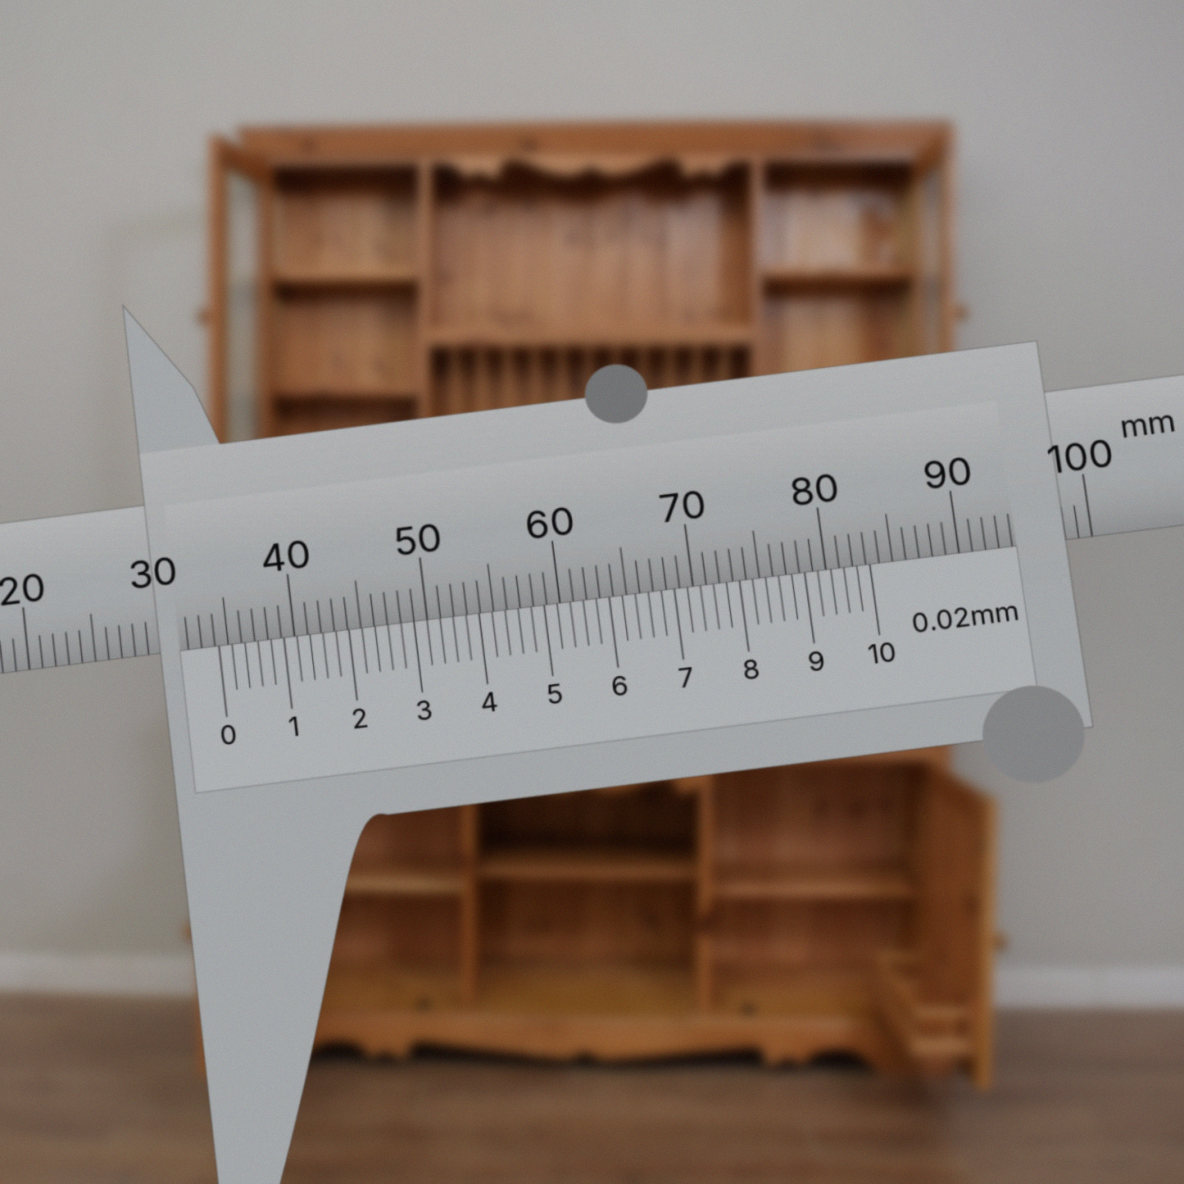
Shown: {"value": 34.3, "unit": "mm"}
